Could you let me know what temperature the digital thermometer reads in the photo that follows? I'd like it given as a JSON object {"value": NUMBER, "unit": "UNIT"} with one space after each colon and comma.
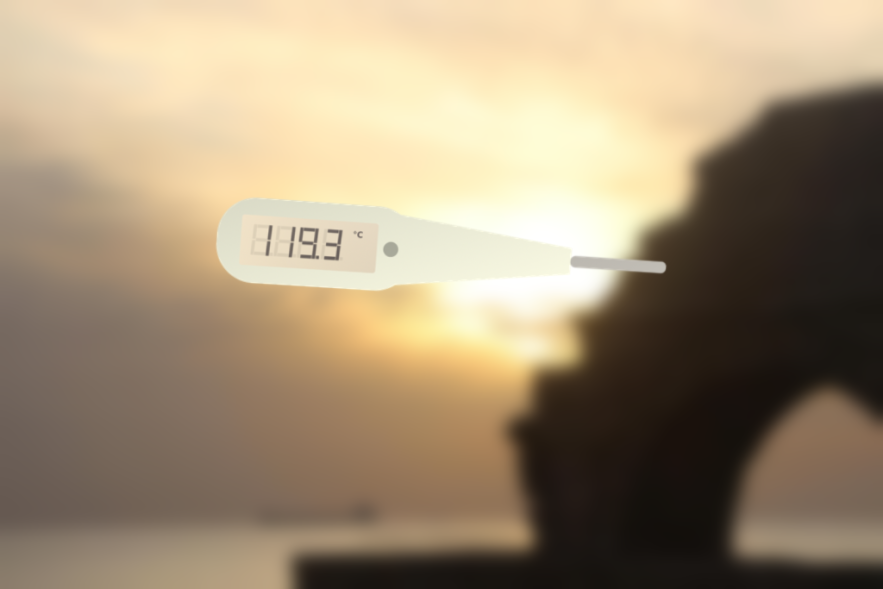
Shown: {"value": 119.3, "unit": "°C"}
